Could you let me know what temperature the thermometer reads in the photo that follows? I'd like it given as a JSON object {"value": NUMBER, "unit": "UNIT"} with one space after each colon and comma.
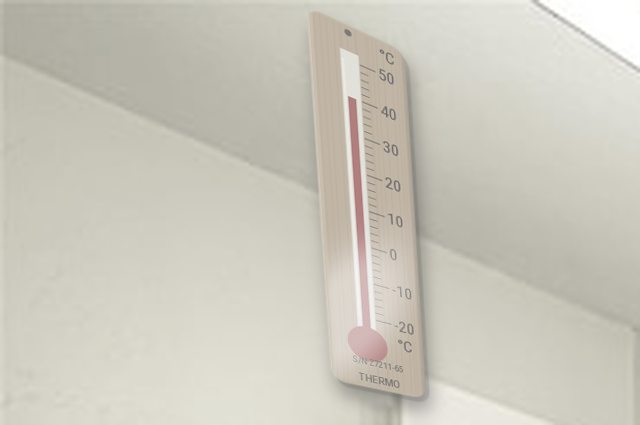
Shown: {"value": 40, "unit": "°C"}
